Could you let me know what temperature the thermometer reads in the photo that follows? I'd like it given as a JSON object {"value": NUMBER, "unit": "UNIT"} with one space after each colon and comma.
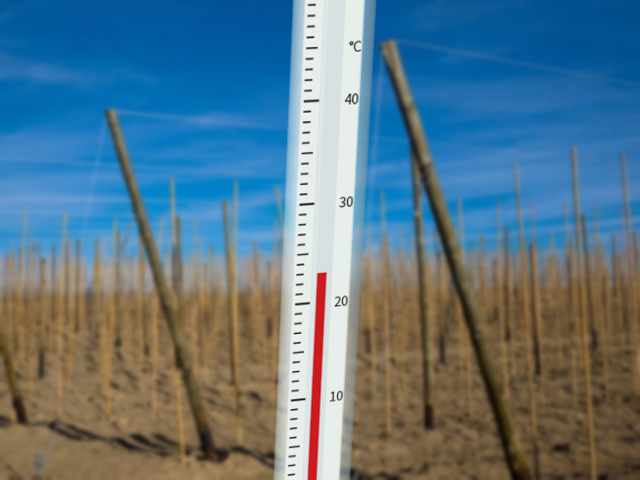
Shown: {"value": 23, "unit": "°C"}
